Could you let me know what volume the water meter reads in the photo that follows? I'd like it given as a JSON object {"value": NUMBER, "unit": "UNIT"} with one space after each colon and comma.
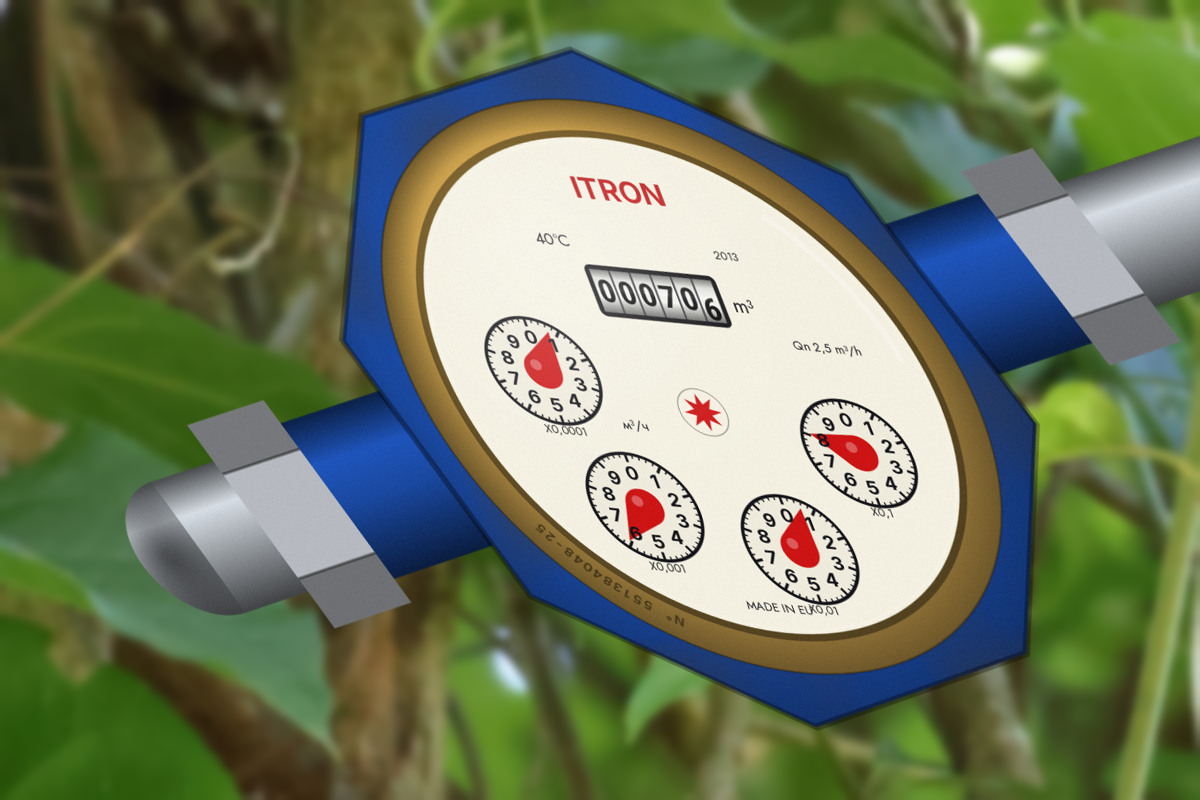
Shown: {"value": 705.8060, "unit": "m³"}
